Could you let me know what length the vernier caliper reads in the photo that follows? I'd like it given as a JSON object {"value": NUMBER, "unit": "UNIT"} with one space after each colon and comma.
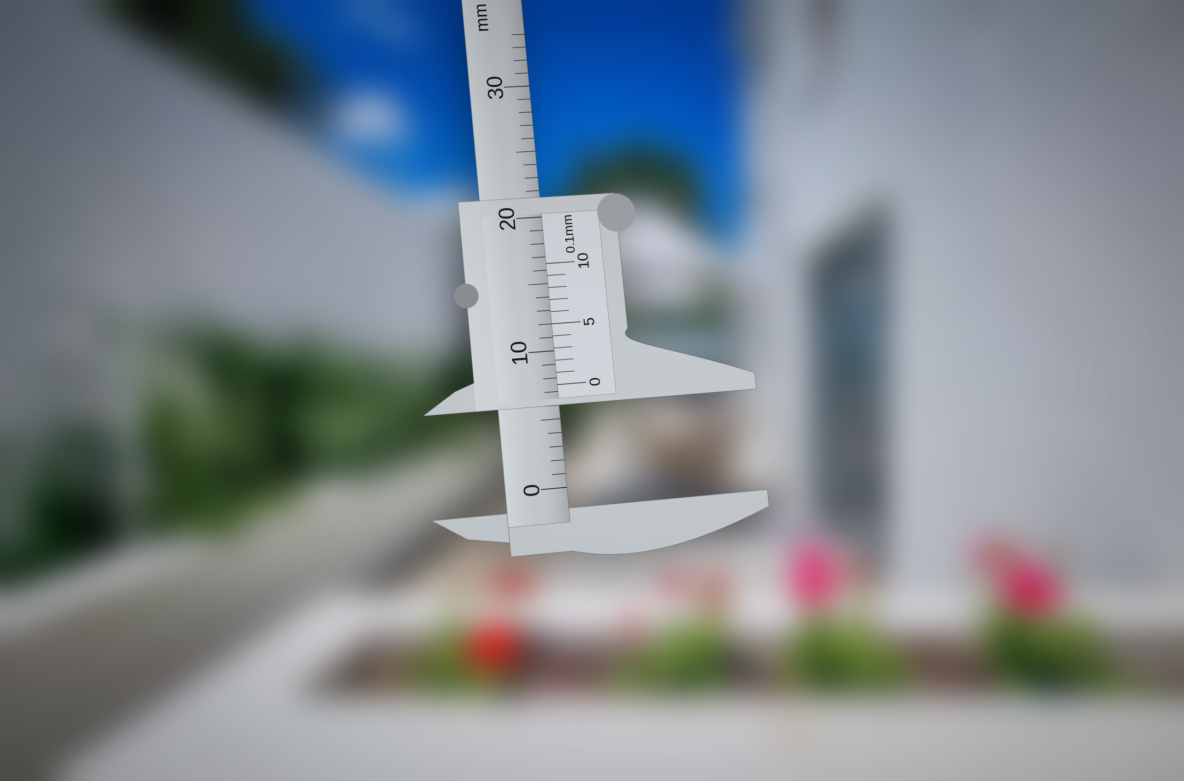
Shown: {"value": 7.5, "unit": "mm"}
